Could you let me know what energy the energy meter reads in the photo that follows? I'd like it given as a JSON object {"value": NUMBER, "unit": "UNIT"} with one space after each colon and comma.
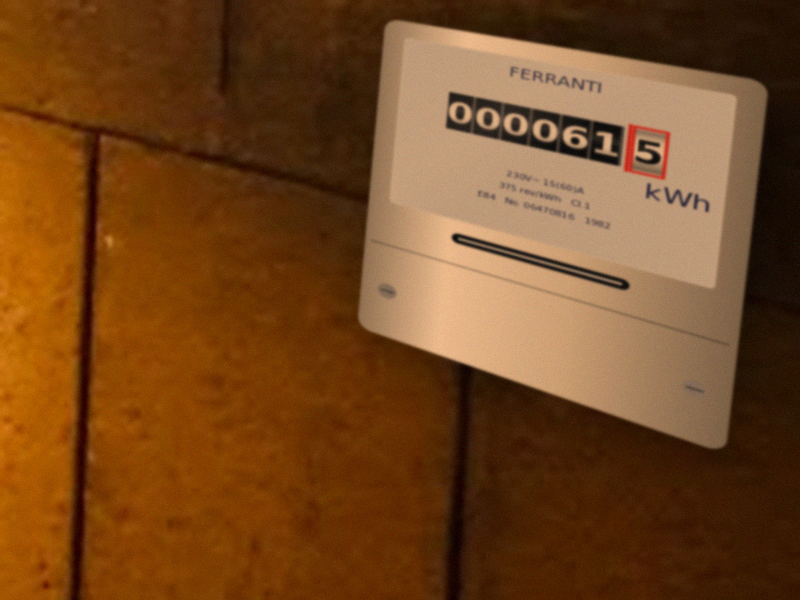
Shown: {"value": 61.5, "unit": "kWh"}
